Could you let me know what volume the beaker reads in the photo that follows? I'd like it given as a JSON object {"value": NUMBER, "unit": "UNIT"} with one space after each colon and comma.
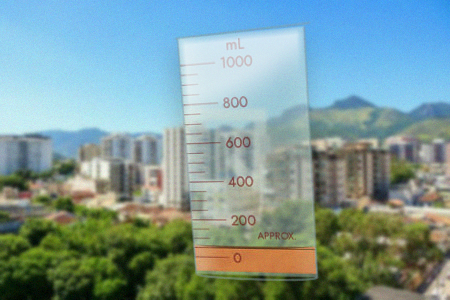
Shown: {"value": 50, "unit": "mL"}
